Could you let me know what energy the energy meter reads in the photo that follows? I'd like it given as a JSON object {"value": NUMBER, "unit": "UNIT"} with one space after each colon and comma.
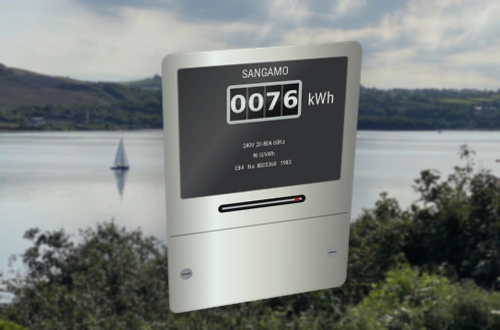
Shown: {"value": 76, "unit": "kWh"}
